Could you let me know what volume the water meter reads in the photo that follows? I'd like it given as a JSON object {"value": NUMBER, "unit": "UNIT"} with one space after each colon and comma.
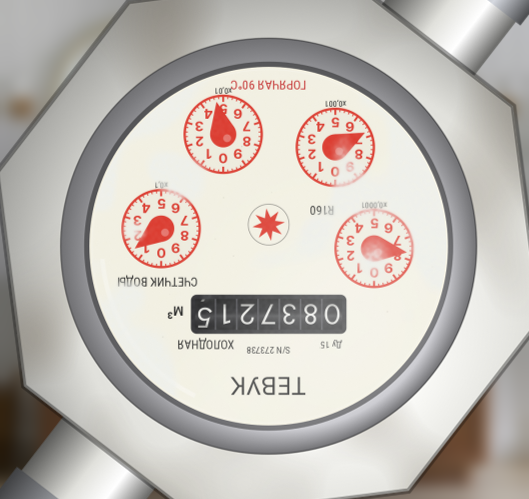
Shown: {"value": 837215.1467, "unit": "m³"}
